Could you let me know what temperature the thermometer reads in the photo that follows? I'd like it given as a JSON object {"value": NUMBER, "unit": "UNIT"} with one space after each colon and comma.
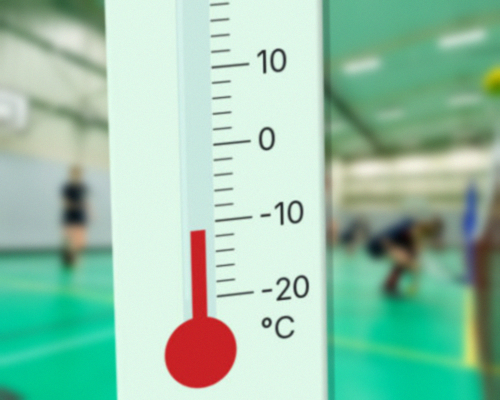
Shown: {"value": -11, "unit": "°C"}
